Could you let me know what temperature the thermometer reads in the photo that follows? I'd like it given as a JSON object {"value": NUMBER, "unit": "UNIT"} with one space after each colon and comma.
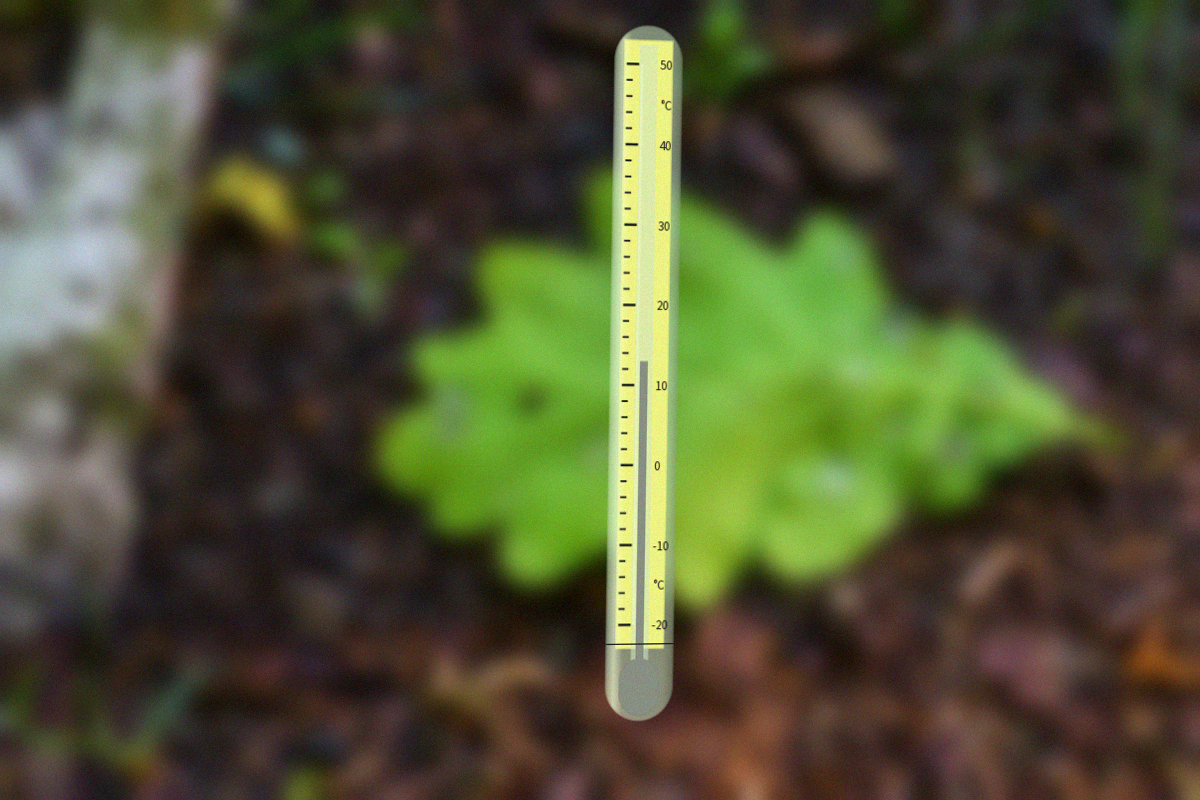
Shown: {"value": 13, "unit": "°C"}
